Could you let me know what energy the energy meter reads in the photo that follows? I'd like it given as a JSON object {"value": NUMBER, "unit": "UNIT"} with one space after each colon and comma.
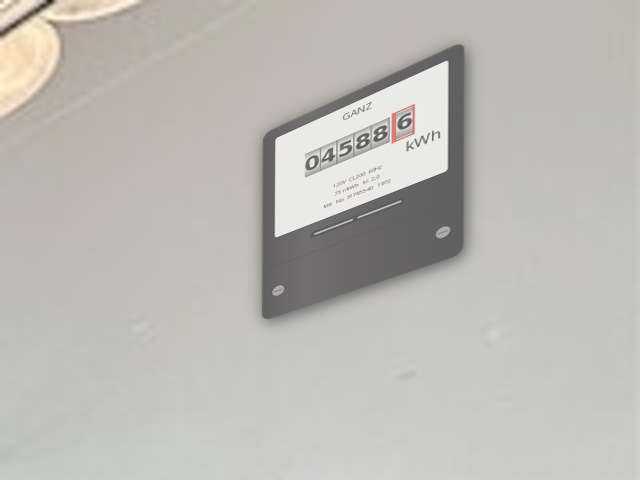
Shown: {"value": 4588.6, "unit": "kWh"}
